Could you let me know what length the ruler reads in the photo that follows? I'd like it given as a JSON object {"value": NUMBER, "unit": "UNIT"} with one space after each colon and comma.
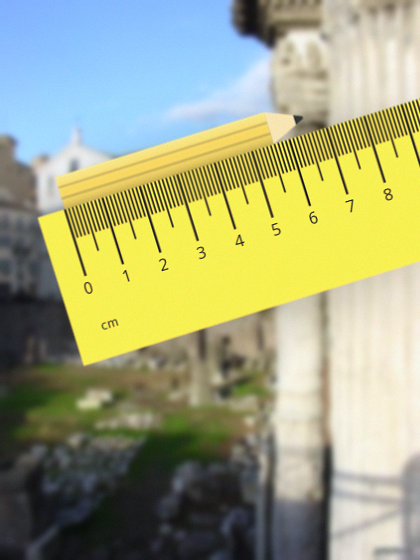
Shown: {"value": 6.5, "unit": "cm"}
